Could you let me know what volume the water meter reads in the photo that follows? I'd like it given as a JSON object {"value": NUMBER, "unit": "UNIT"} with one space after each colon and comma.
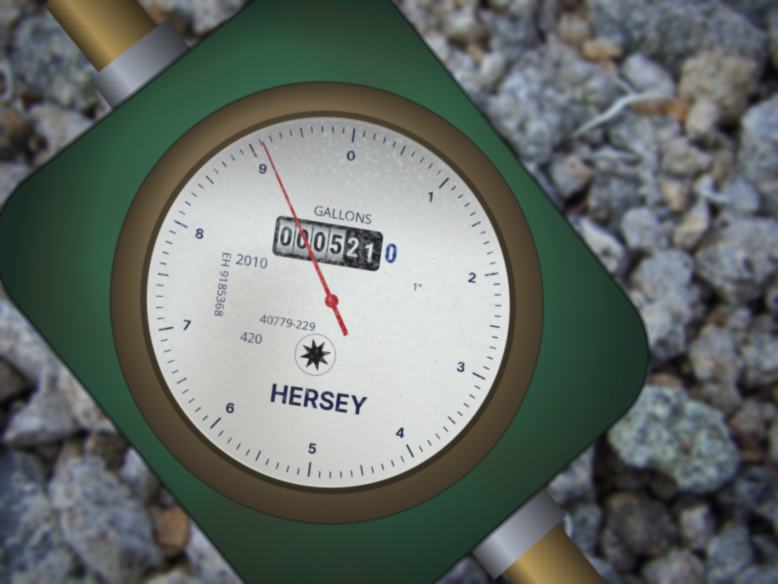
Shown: {"value": 5209.1, "unit": "gal"}
